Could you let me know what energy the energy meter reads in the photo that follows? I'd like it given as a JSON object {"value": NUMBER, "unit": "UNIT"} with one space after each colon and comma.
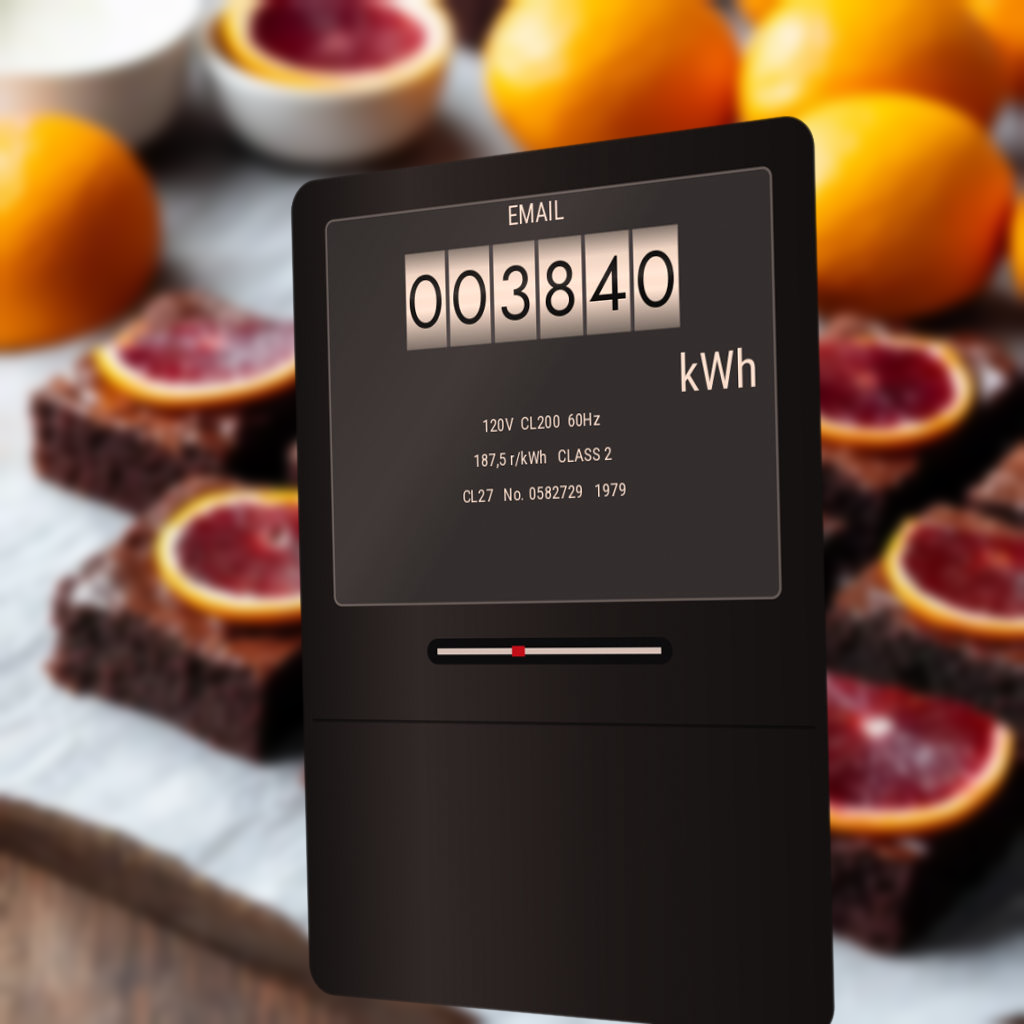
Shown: {"value": 3840, "unit": "kWh"}
